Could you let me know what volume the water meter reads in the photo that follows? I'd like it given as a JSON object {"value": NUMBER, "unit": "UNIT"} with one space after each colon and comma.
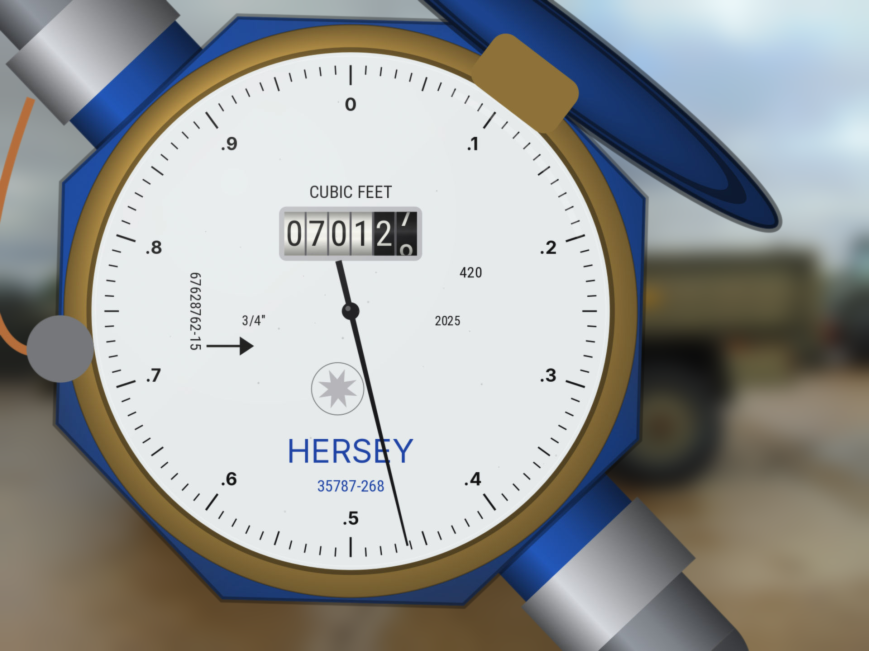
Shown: {"value": 70127.46, "unit": "ft³"}
